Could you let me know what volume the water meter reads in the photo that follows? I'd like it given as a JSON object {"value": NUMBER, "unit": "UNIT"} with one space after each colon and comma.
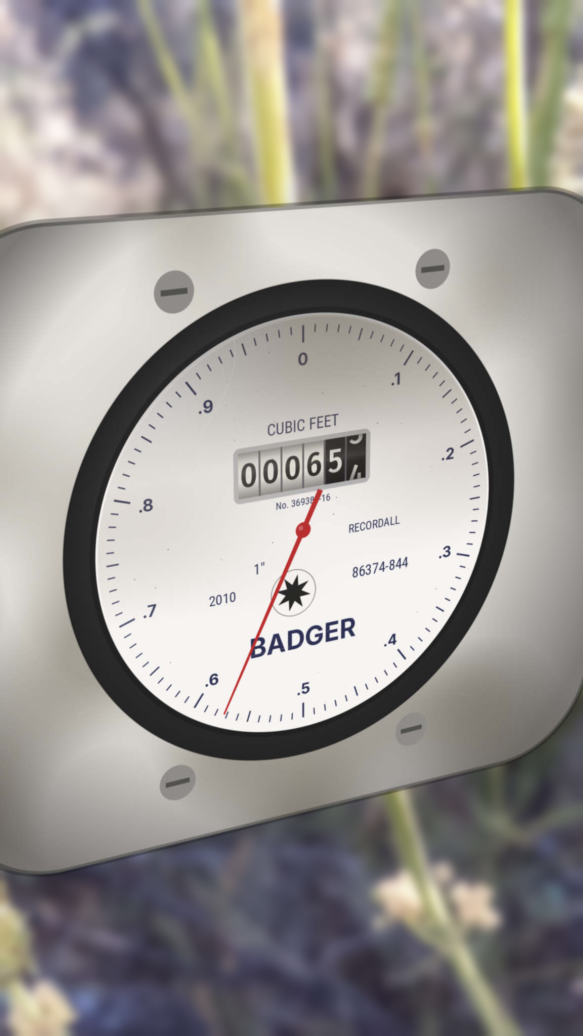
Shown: {"value": 653.57, "unit": "ft³"}
